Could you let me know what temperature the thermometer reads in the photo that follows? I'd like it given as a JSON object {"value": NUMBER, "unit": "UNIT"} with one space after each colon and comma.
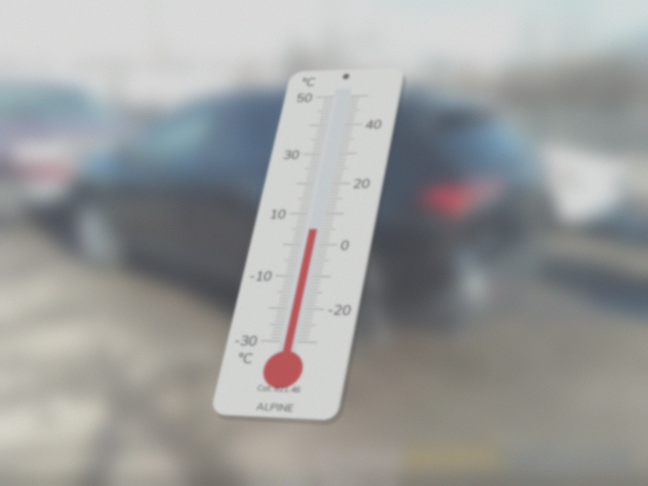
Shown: {"value": 5, "unit": "°C"}
